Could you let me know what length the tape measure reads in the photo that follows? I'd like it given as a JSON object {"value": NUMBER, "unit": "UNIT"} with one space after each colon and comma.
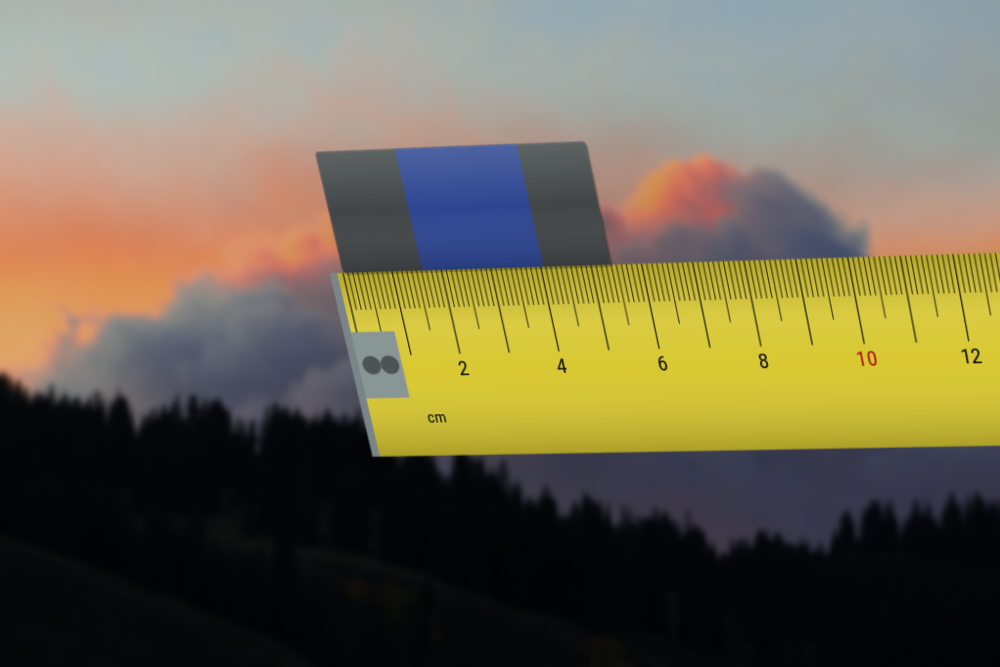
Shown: {"value": 5.4, "unit": "cm"}
